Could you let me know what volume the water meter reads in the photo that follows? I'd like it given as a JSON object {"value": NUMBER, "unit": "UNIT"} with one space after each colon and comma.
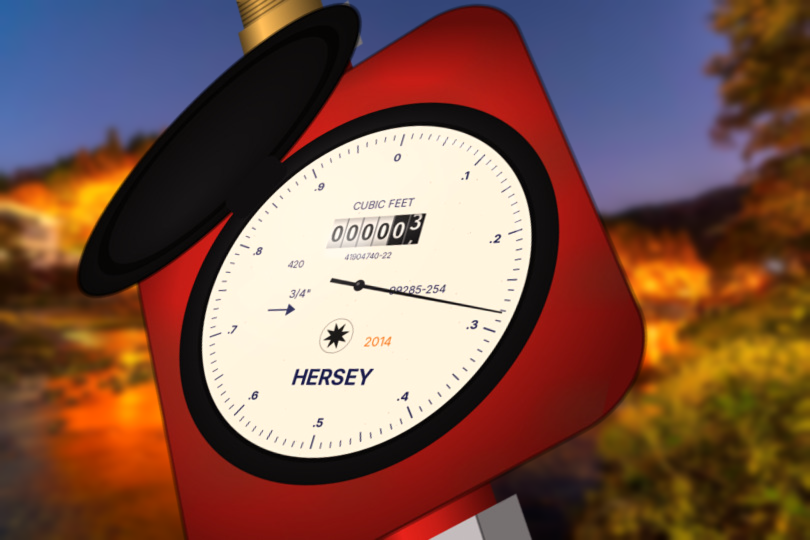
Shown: {"value": 3.28, "unit": "ft³"}
